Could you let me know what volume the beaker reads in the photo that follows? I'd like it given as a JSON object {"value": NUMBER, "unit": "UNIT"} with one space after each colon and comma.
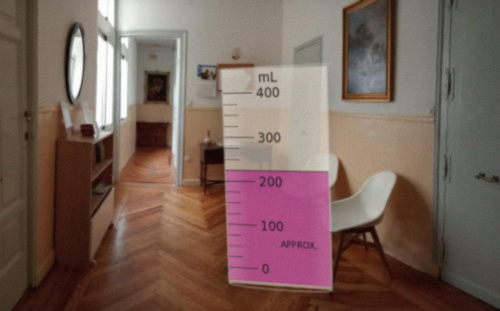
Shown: {"value": 225, "unit": "mL"}
